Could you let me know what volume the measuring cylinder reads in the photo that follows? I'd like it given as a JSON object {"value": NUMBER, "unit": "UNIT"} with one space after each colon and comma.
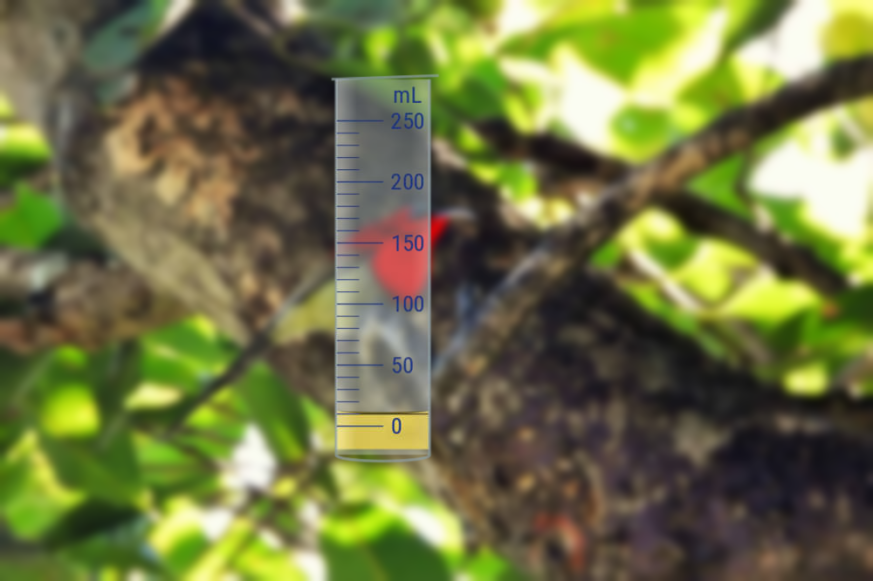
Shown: {"value": 10, "unit": "mL"}
